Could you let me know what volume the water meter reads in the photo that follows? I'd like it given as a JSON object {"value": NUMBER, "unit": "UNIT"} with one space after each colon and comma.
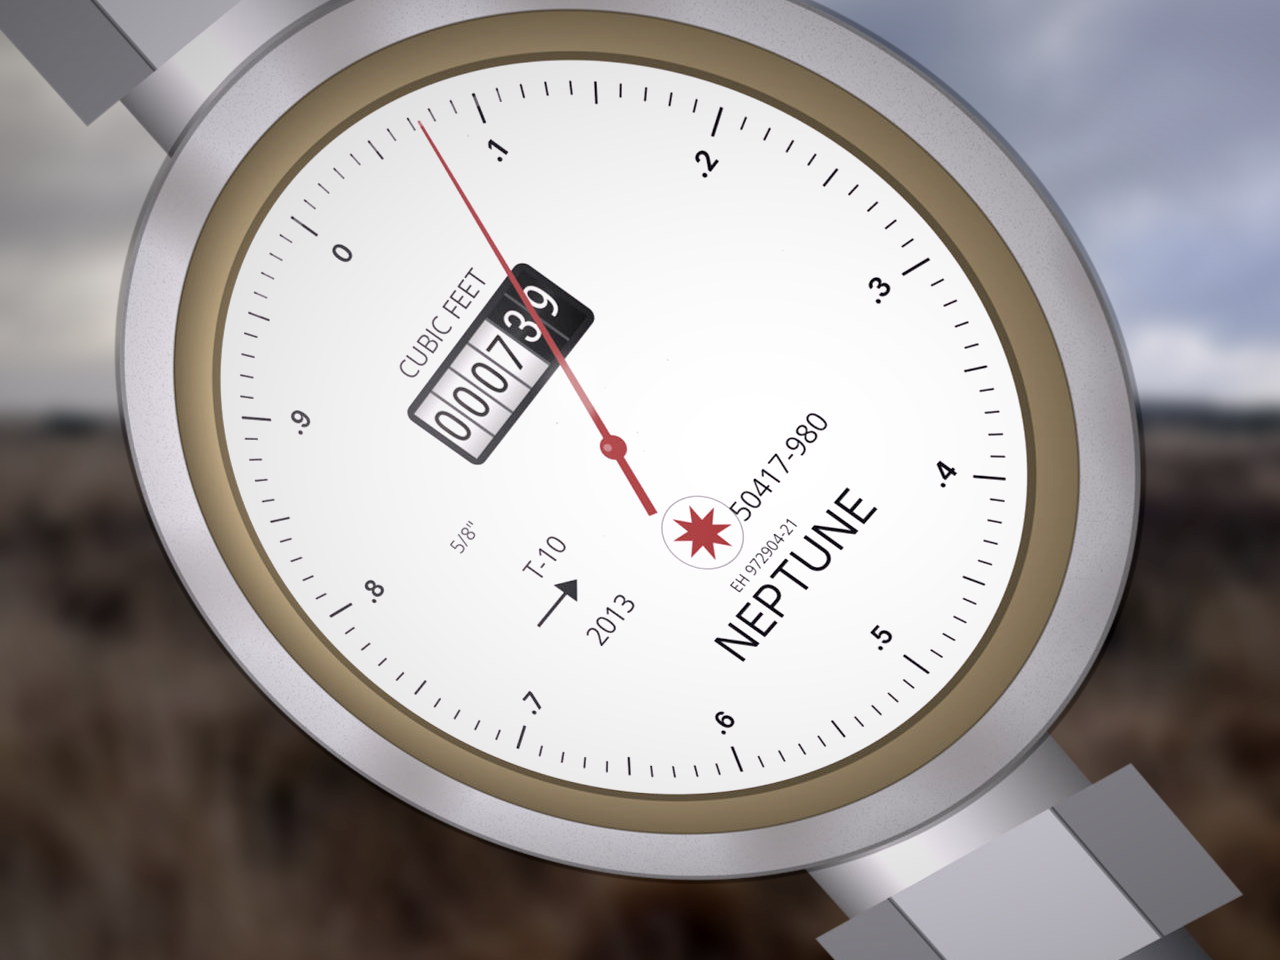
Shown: {"value": 739.07, "unit": "ft³"}
